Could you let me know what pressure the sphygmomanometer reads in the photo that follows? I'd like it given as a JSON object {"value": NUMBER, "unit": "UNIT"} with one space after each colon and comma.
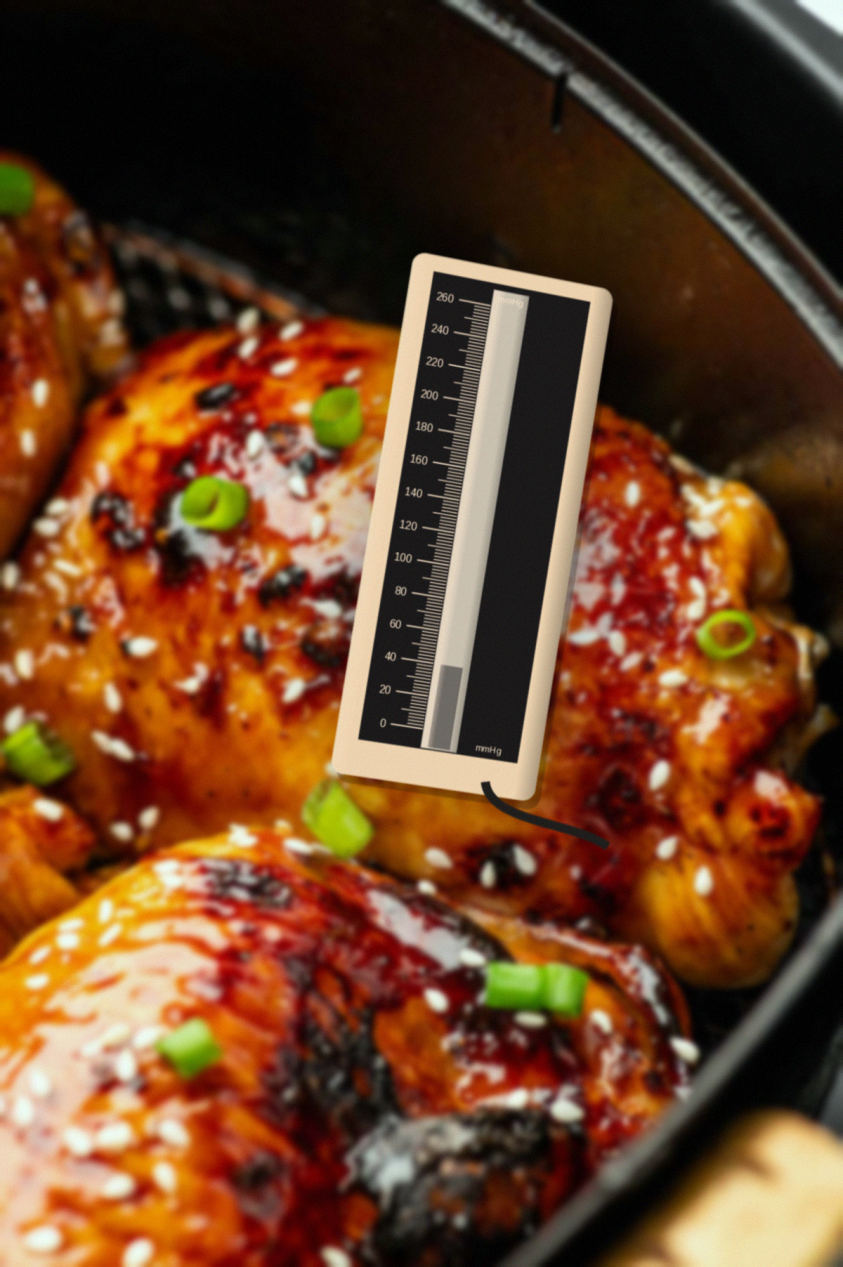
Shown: {"value": 40, "unit": "mmHg"}
